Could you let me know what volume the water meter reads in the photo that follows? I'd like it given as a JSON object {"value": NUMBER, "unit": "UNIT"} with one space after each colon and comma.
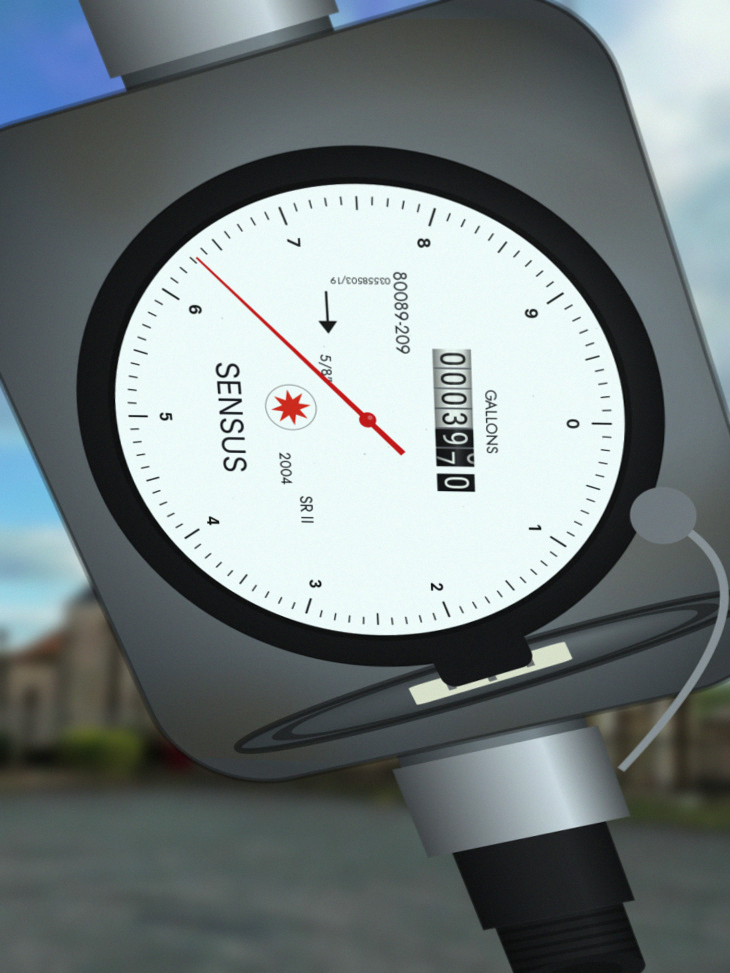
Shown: {"value": 3966.3, "unit": "gal"}
